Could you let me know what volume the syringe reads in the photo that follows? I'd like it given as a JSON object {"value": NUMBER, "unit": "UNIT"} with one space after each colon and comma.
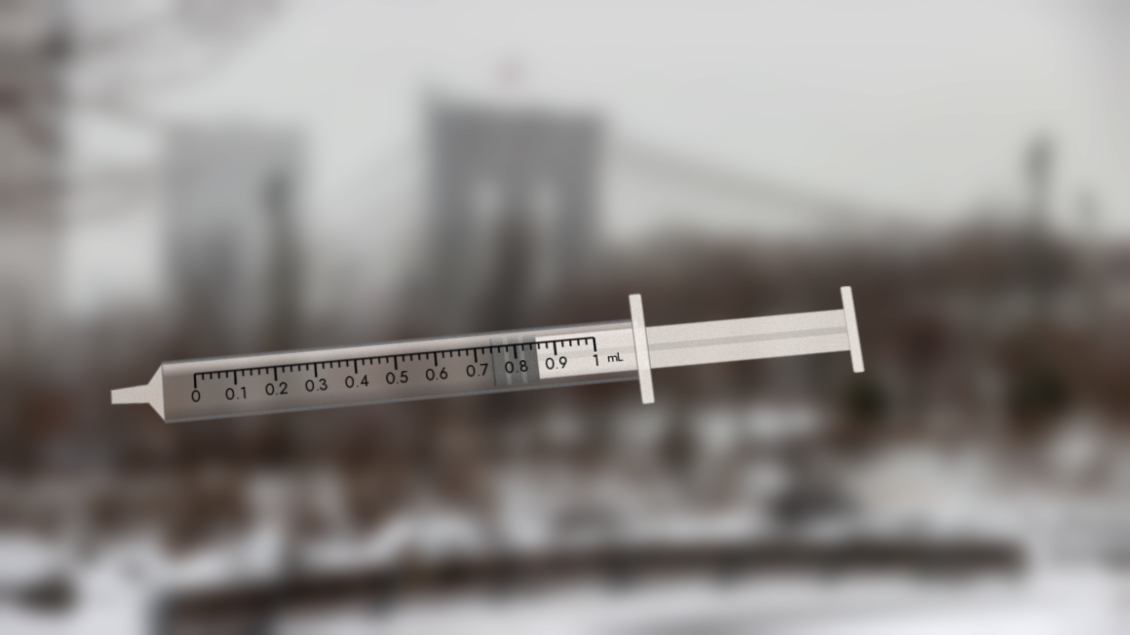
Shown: {"value": 0.74, "unit": "mL"}
